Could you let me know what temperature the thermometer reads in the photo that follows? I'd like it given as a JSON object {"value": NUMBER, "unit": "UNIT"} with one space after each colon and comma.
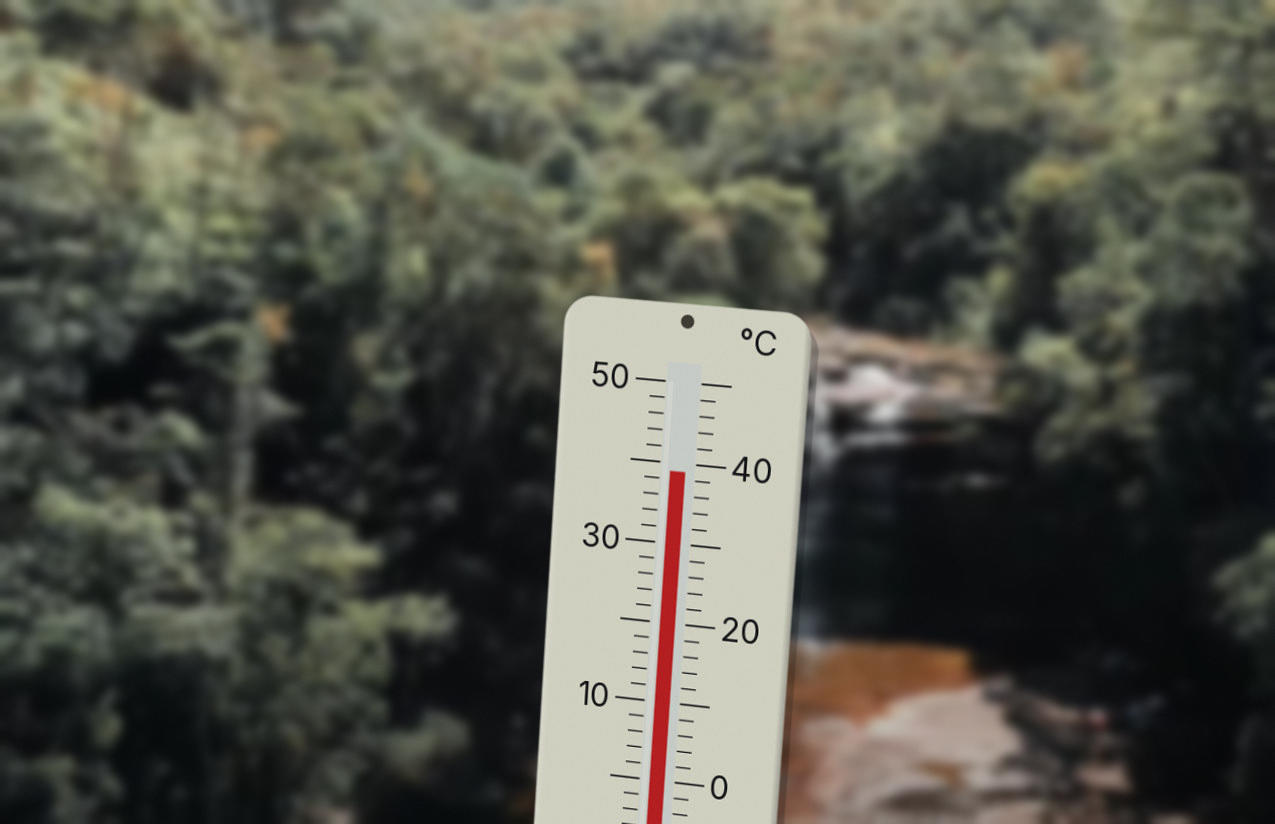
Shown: {"value": 39, "unit": "°C"}
